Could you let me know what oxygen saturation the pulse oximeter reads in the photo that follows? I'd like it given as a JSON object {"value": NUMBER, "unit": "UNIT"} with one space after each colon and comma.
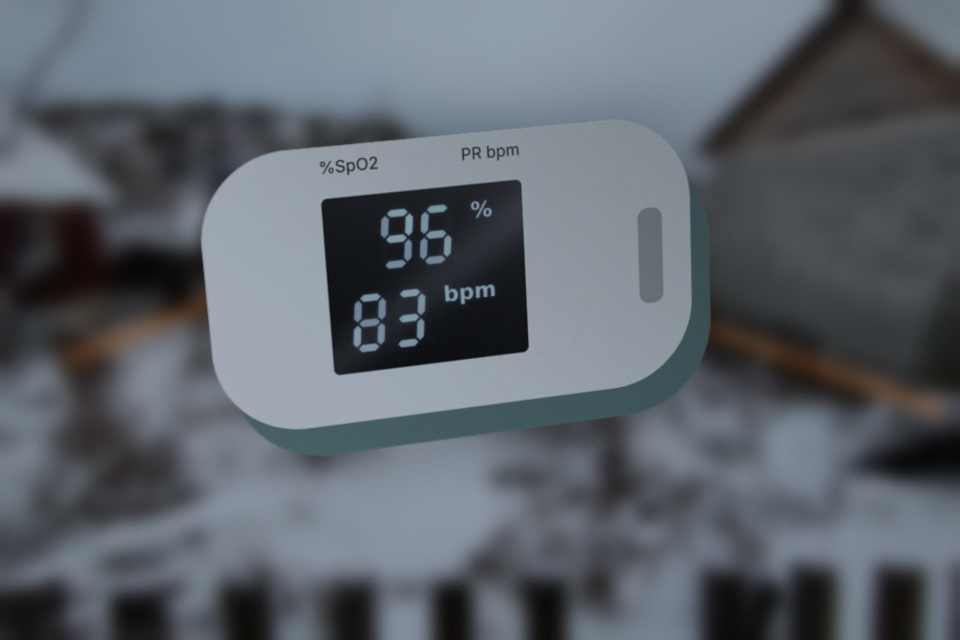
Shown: {"value": 96, "unit": "%"}
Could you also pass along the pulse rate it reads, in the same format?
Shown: {"value": 83, "unit": "bpm"}
